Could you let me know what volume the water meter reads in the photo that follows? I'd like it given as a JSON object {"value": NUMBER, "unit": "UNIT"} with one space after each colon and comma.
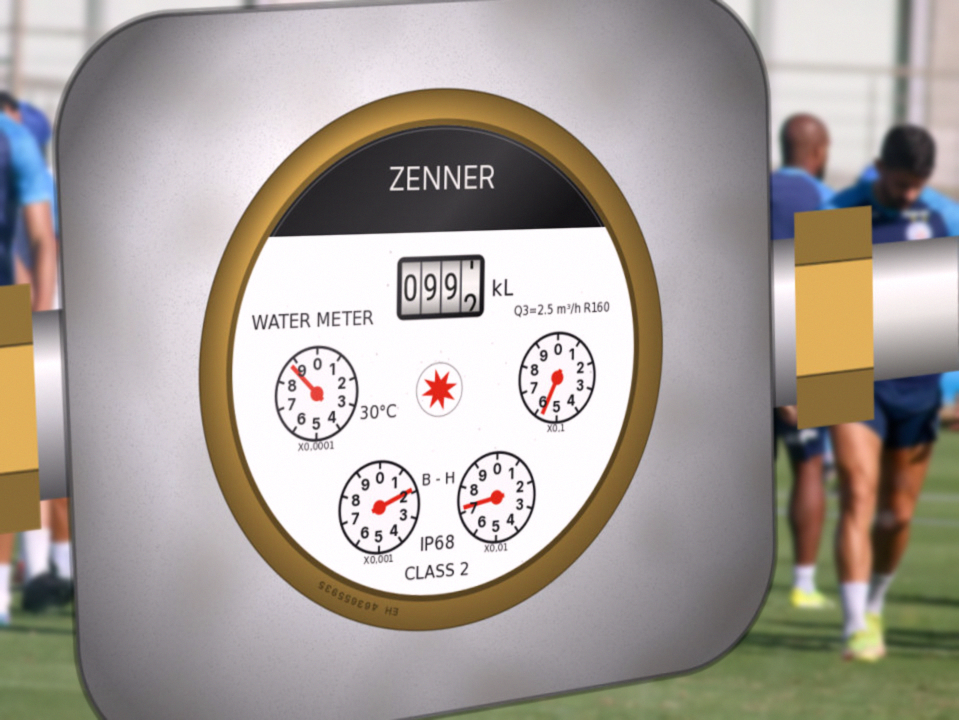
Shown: {"value": 991.5718, "unit": "kL"}
